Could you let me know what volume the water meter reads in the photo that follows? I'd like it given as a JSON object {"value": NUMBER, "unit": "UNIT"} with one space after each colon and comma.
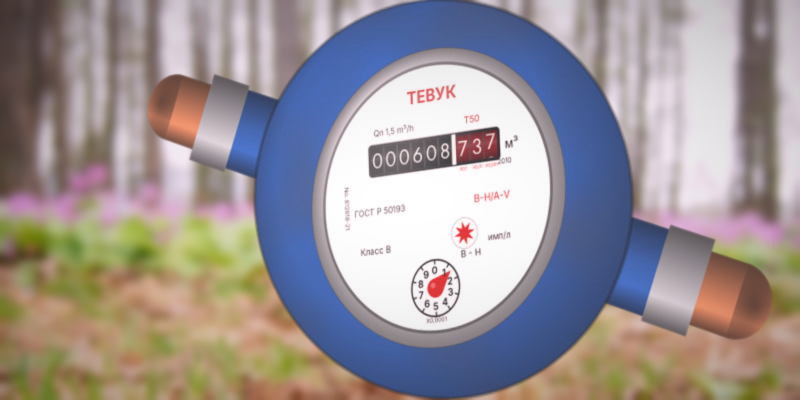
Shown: {"value": 608.7371, "unit": "m³"}
